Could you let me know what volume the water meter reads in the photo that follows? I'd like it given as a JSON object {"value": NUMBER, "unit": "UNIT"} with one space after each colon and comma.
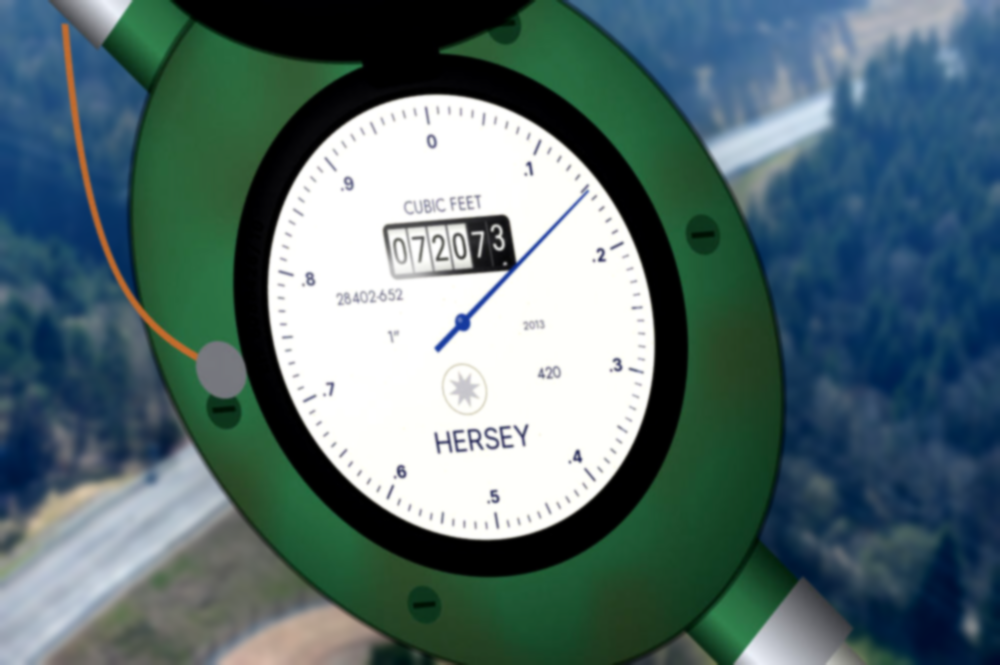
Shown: {"value": 72073.15, "unit": "ft³"}
